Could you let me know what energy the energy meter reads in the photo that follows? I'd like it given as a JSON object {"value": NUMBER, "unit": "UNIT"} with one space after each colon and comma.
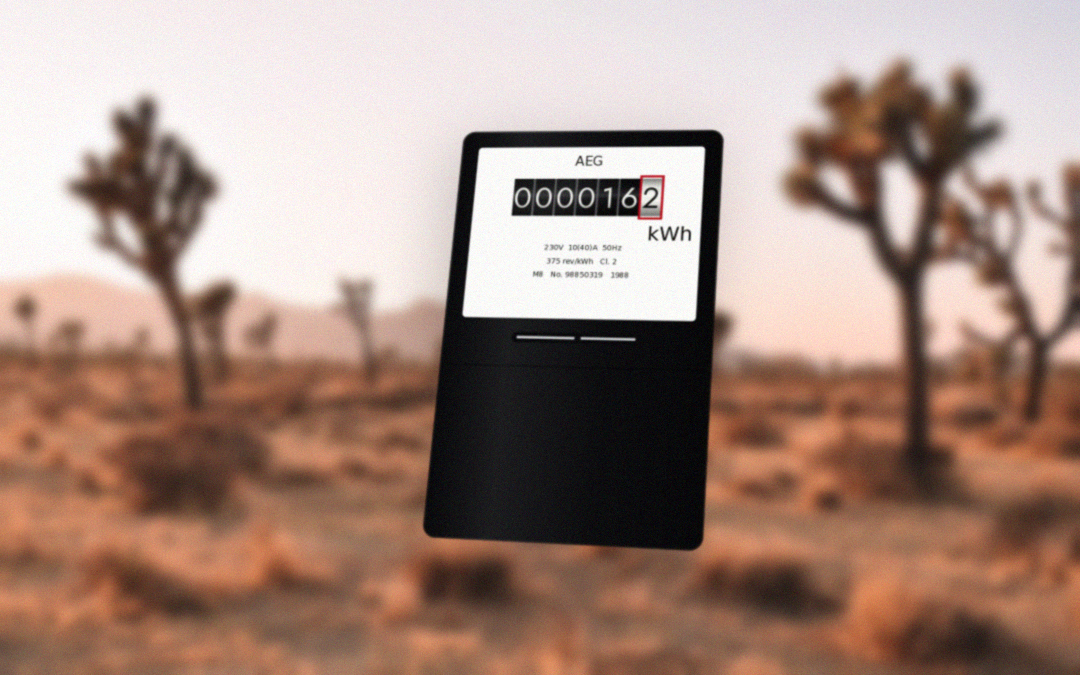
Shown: {"value": 16.2, "unit": "kWh"}
